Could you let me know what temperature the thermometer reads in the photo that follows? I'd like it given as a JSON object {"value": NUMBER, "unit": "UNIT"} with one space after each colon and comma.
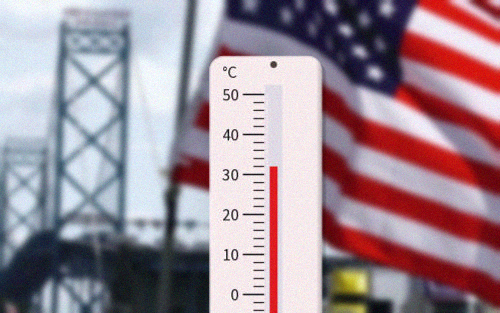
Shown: {"value": 32, "unit": "°C"}
